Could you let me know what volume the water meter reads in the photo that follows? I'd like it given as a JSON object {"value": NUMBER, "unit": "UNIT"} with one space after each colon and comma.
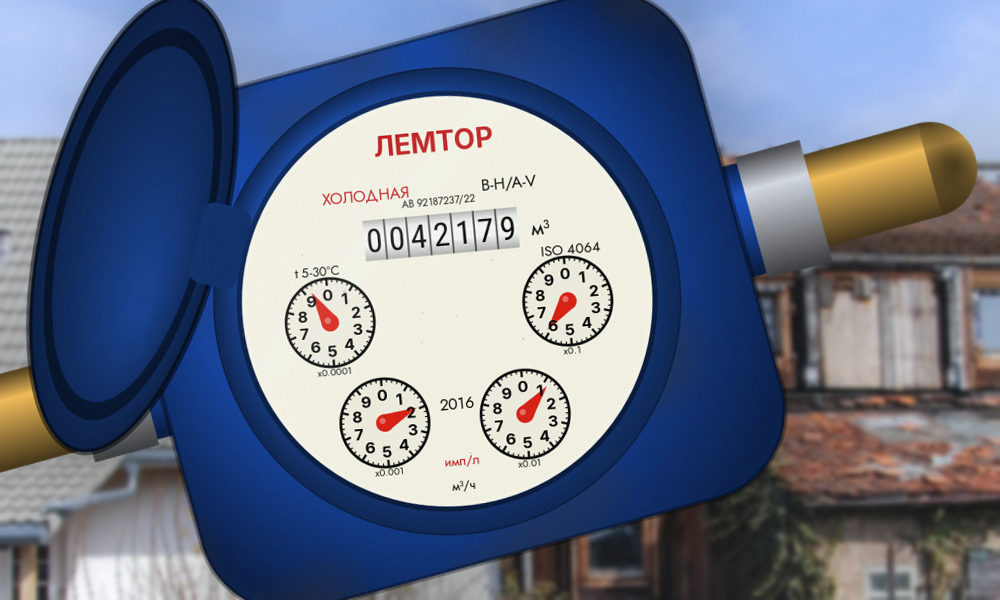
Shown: {"value": 42179.6119, "unit": "m³"}
